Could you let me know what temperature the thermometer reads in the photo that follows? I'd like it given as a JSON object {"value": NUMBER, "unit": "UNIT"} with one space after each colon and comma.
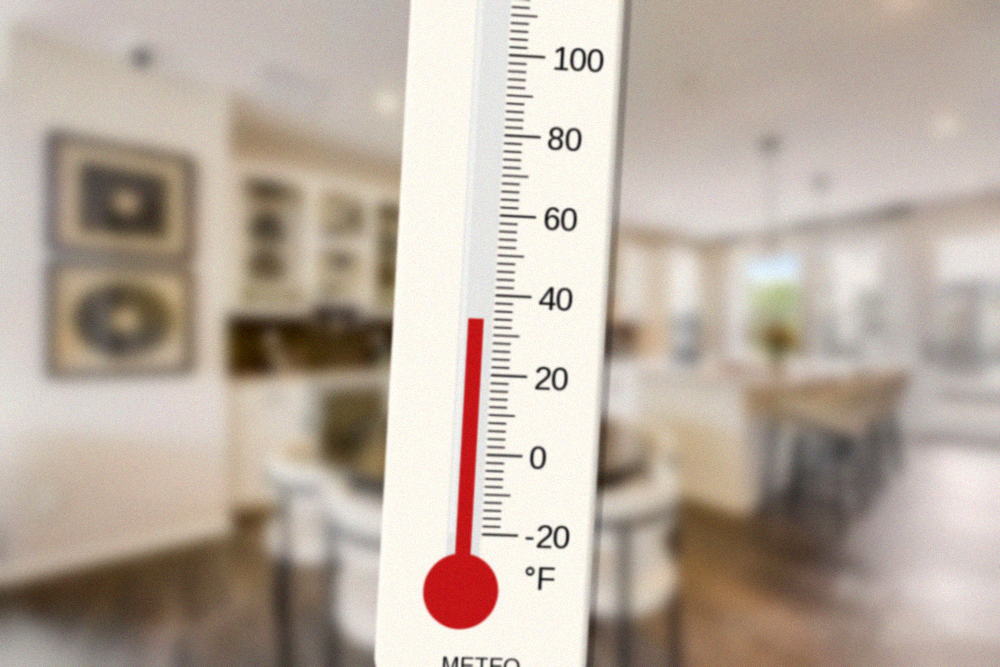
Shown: {"value": 34, "unit": "°F"}
